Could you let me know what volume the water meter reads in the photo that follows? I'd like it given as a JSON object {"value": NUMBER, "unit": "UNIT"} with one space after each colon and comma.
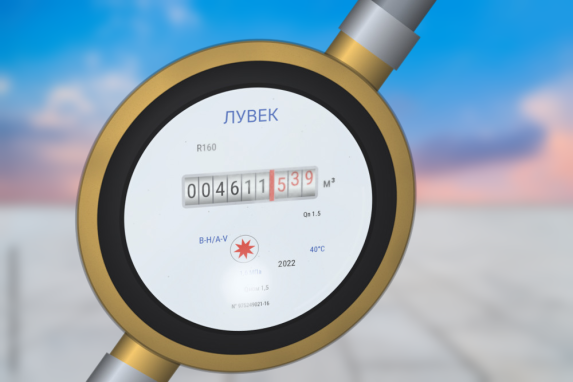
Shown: {"value": 4611.539, "unit": "m³"}
